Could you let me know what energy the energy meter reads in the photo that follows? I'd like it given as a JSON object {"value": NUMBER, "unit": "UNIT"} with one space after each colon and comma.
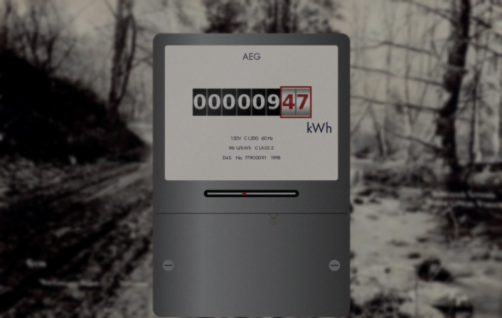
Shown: {"value": 9.47, "unit": "kWh"}
